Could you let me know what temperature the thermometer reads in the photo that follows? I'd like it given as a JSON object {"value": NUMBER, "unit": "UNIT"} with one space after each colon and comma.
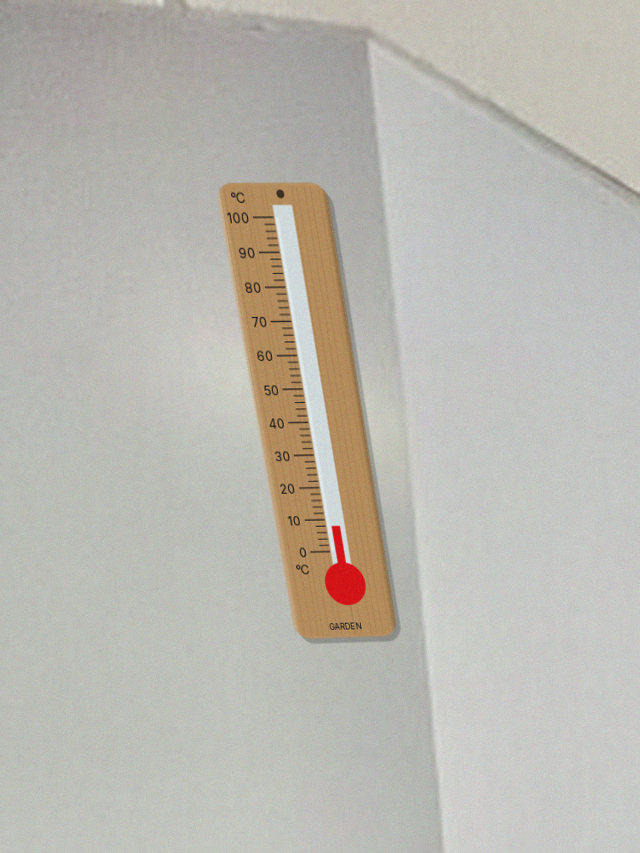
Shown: {"value": 8, "unit": "°C"}
